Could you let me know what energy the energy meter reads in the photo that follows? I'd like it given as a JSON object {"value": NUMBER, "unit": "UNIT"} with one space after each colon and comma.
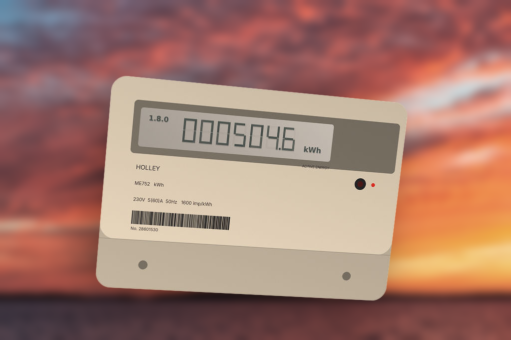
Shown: {"value": 504.6, "unit": "kWh"}
